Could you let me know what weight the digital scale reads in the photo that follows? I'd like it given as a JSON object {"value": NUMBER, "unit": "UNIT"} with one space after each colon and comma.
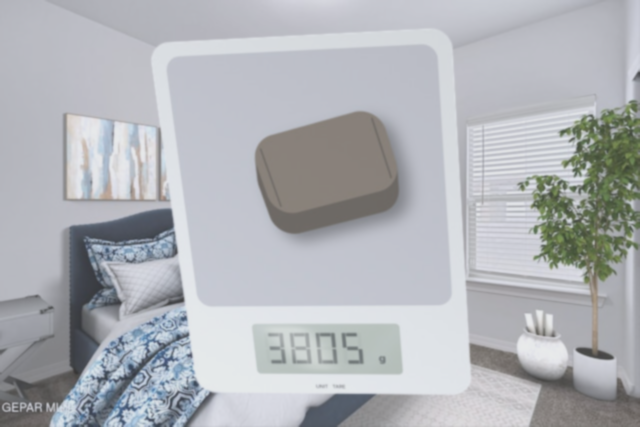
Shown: {"value": 3805, "unit": "g"}
